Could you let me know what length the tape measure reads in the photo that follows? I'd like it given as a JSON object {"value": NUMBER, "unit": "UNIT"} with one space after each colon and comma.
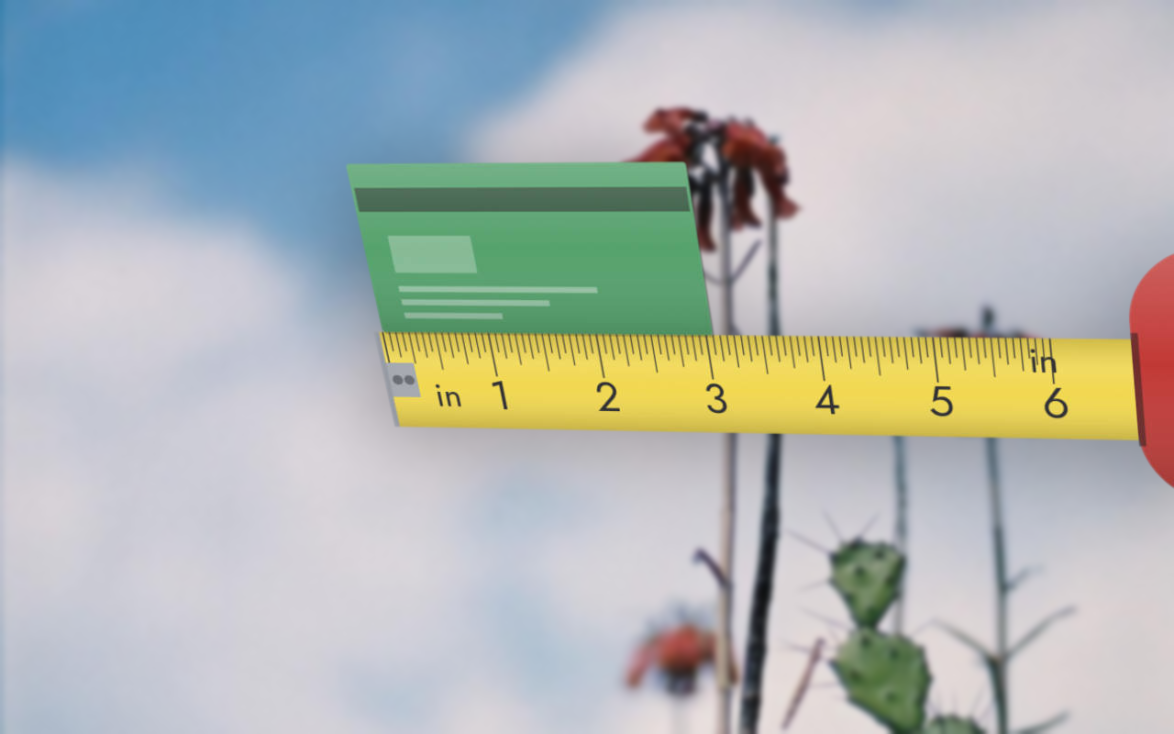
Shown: {"value": 3.0625, "unit": "in"}
